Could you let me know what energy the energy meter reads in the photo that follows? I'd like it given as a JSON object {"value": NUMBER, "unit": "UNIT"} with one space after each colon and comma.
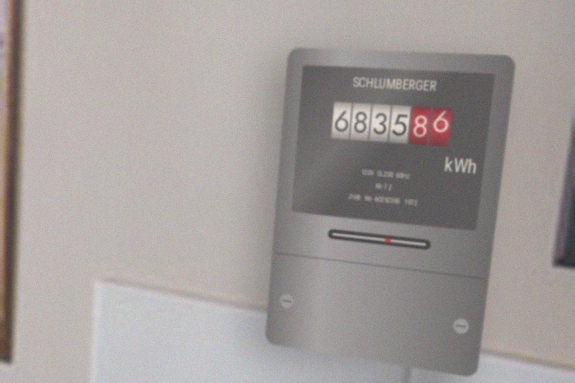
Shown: {"value": 6835.86, "unit": "kWh"}
